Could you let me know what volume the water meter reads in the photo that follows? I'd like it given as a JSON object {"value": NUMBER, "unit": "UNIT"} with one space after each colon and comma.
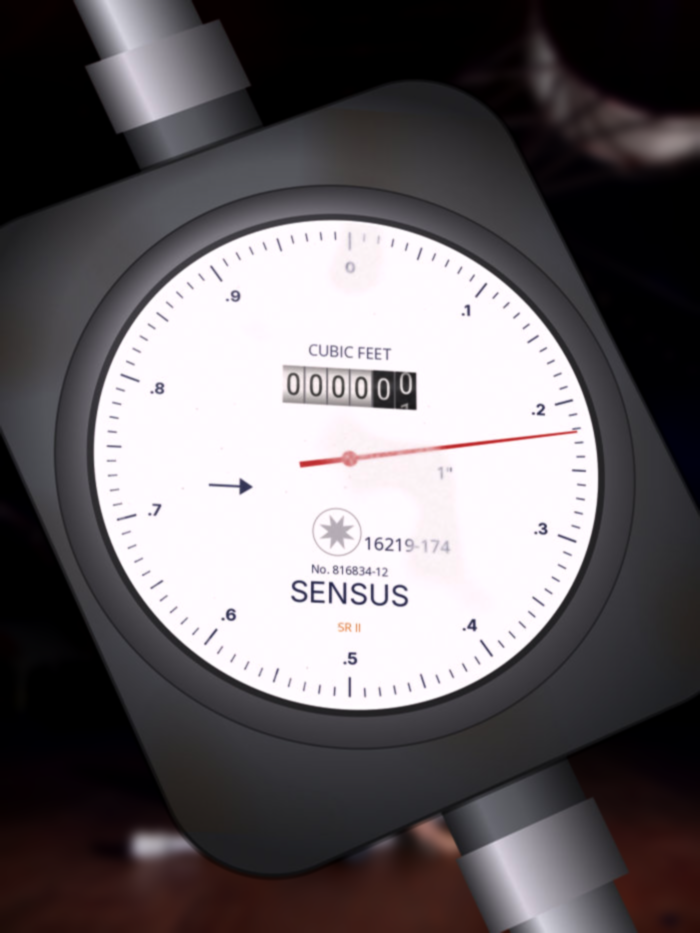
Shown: {"value": 0.22, "unit": "ft³"}
